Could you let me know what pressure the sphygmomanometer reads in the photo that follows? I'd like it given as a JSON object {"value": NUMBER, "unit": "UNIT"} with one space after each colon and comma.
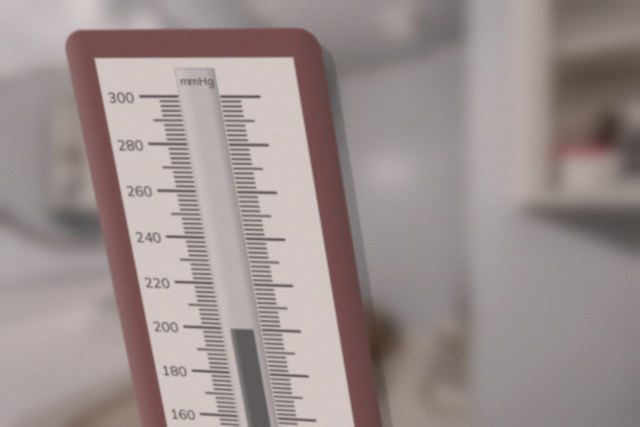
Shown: {"value": 200, "unit": "mmHg"}
